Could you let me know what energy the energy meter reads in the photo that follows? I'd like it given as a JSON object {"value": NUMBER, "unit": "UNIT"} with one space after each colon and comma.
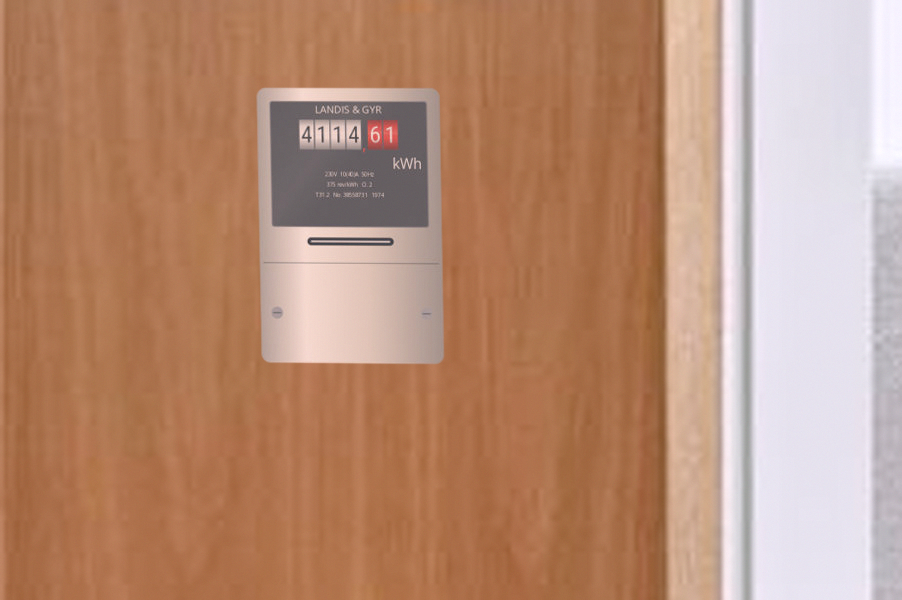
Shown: {"value": 4114.61, "unit": "kWh"}
